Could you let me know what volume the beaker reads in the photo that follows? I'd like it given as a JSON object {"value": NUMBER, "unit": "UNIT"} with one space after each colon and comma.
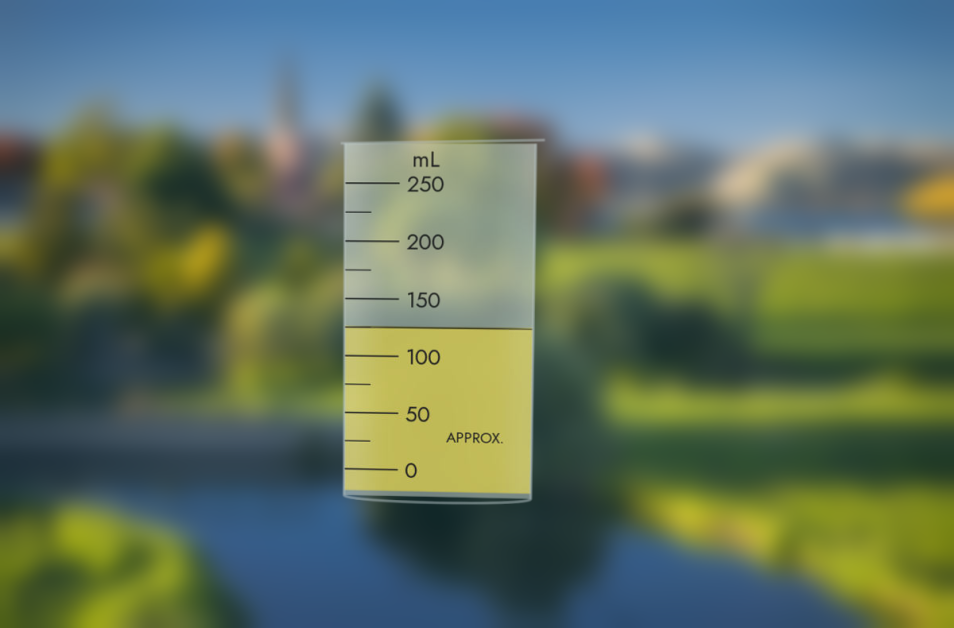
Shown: {"value": 125, "unit": "mL"}
